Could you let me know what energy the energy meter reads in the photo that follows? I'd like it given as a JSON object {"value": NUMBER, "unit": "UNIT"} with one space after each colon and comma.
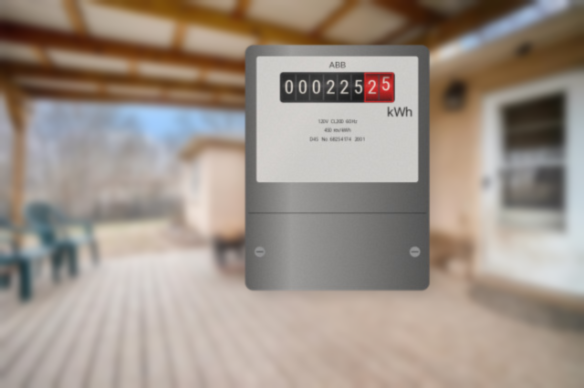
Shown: {"value": 225.25, "unit": "kWh"}
